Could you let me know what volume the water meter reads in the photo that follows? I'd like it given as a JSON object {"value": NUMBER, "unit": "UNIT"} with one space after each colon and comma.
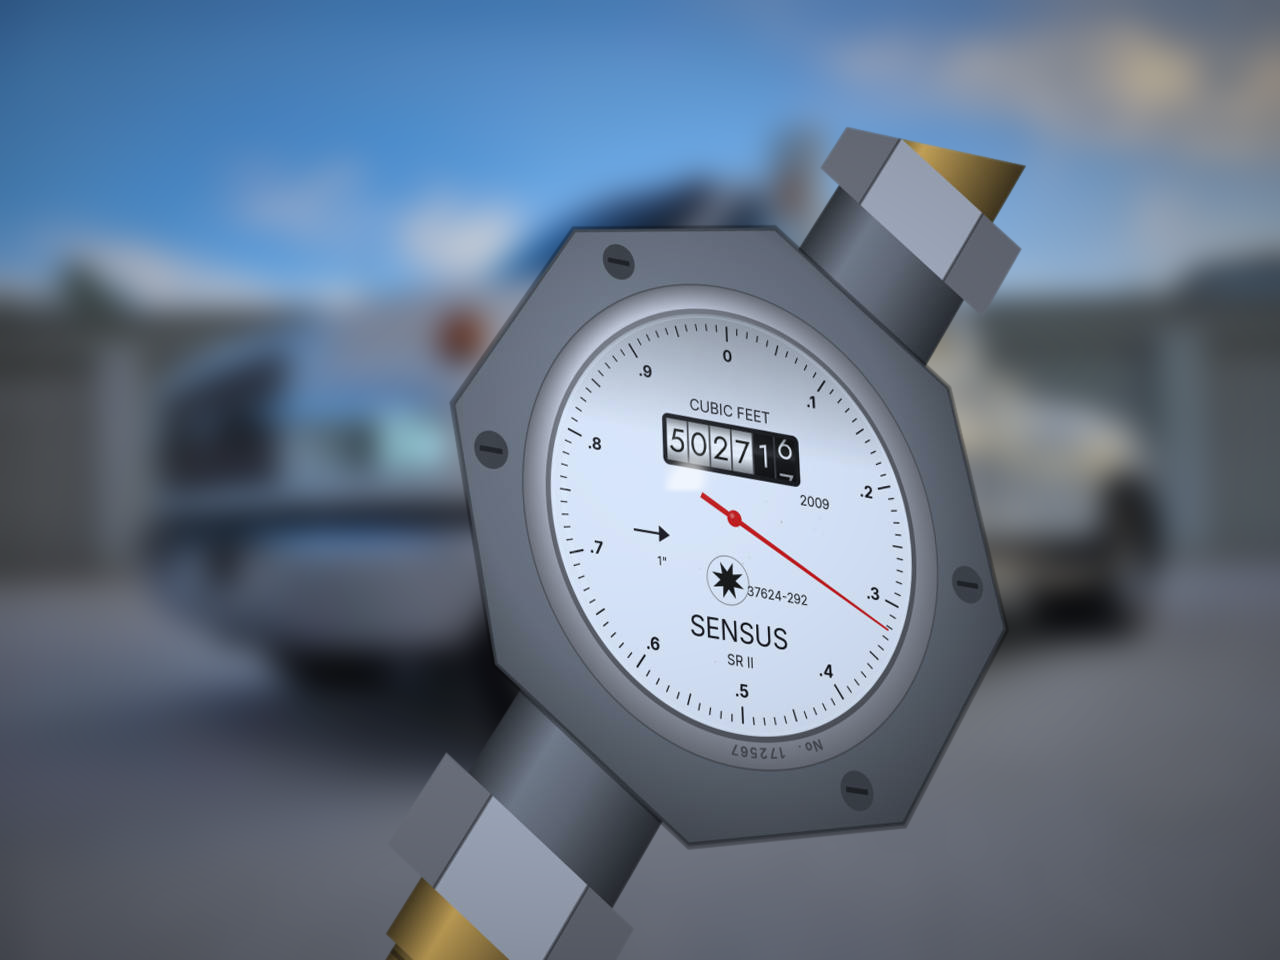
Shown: {"value": 502716.32, "unit": "ft³"}
